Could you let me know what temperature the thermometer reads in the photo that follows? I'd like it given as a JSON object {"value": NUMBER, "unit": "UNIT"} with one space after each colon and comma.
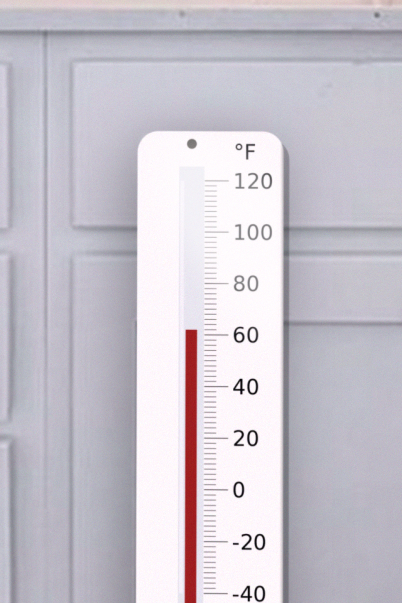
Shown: {"value": 62, "unit": "°F"}
